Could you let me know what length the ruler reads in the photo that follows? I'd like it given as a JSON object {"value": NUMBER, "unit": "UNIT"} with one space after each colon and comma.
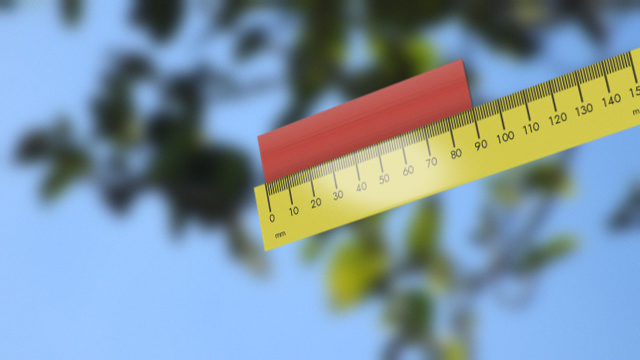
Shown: {"value": 90, "unit": "mm"}
